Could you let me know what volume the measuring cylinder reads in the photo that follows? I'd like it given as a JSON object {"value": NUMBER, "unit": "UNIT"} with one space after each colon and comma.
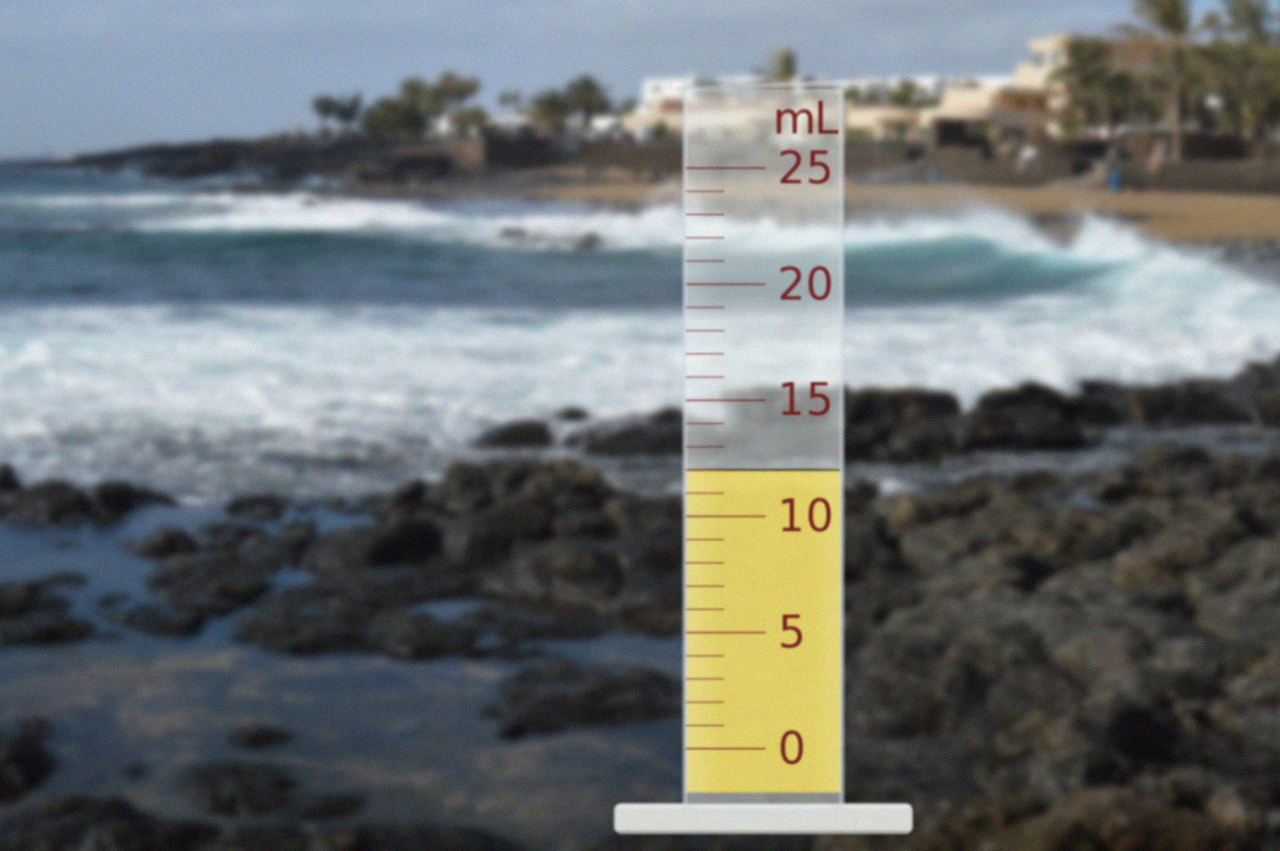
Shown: {"value": 12, "unit": "mL"}
